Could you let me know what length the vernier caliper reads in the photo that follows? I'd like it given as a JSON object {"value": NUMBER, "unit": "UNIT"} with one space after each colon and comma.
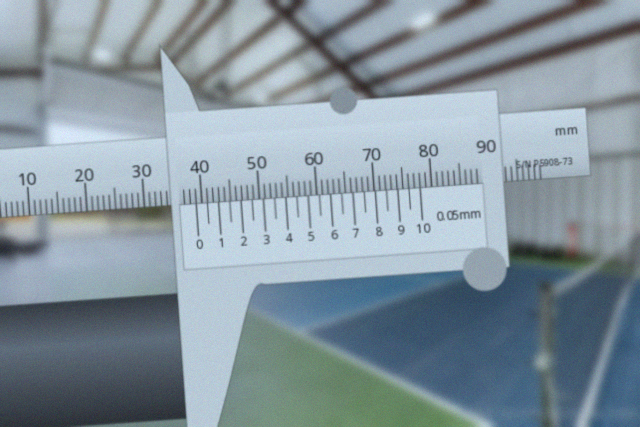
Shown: {"value": 39.0, "unit": "mm"}
